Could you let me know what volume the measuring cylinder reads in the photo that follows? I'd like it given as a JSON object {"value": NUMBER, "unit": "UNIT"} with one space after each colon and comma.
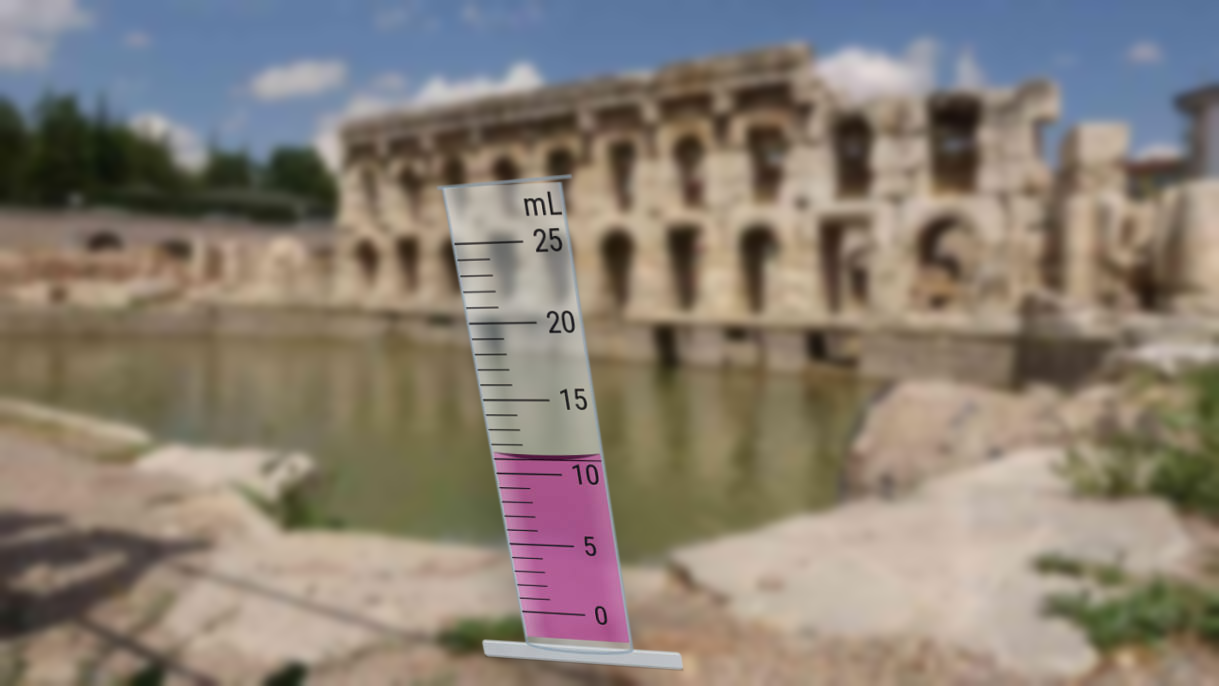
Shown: {"value": 11, "unit": "mL"}
